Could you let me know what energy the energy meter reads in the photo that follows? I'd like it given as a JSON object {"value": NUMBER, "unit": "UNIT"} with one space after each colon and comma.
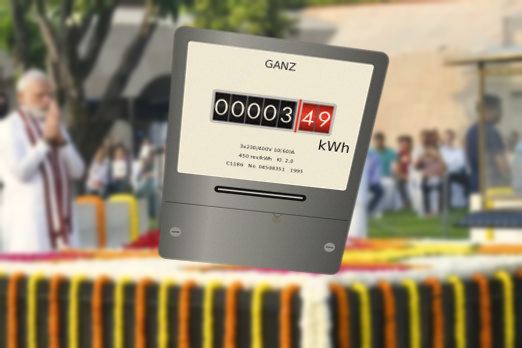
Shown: {"value": 3.49, "unit": "kWh"}
